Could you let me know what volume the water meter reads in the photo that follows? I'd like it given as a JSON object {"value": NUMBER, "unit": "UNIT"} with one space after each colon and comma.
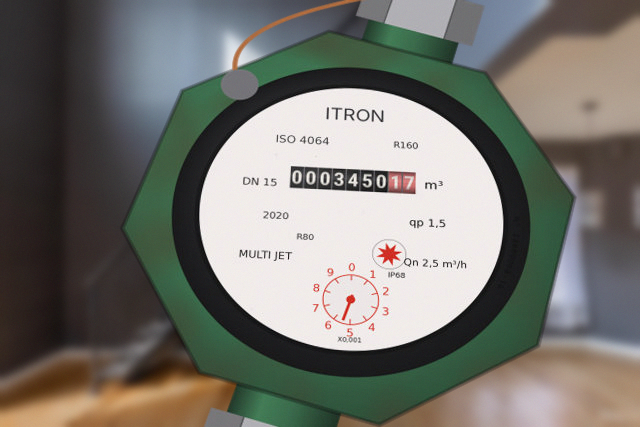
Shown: {"value": 3450.175, "unit": "m³"}
